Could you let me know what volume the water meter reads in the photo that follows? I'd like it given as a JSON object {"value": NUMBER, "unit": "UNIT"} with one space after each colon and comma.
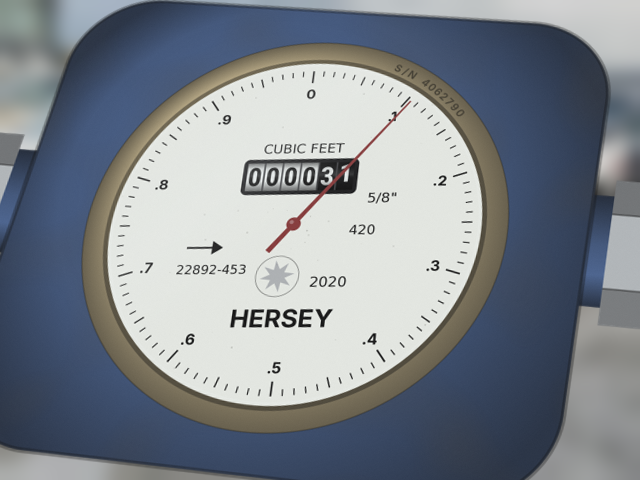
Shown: {"value": 31.10, "unit": "ft³"}
